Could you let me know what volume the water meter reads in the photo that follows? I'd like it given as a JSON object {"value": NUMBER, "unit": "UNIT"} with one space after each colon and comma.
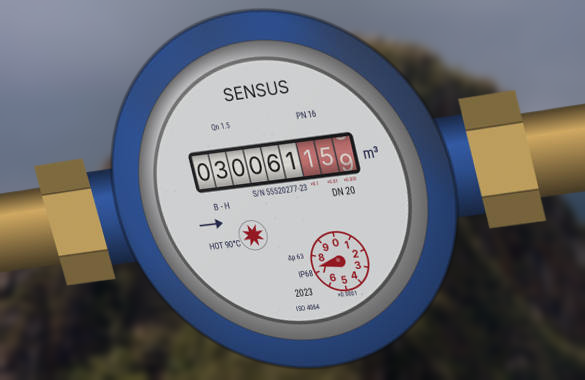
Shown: {"value": 30061.1587, "unit": "m³"}
